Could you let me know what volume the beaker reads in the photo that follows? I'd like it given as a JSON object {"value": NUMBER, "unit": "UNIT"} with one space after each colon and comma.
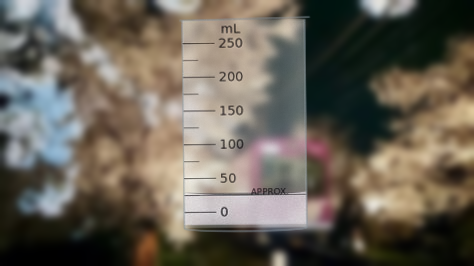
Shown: {"value": 25, "unit": "mL"}
